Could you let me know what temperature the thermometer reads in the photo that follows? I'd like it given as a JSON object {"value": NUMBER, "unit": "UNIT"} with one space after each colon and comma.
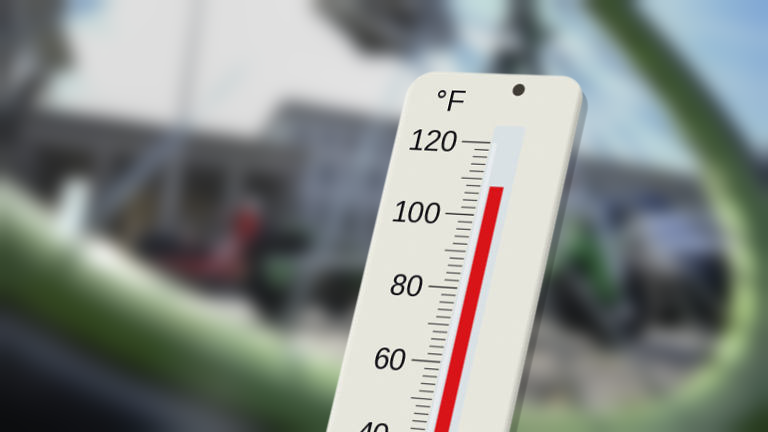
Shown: {"value": 108, "unit": "°F"}
